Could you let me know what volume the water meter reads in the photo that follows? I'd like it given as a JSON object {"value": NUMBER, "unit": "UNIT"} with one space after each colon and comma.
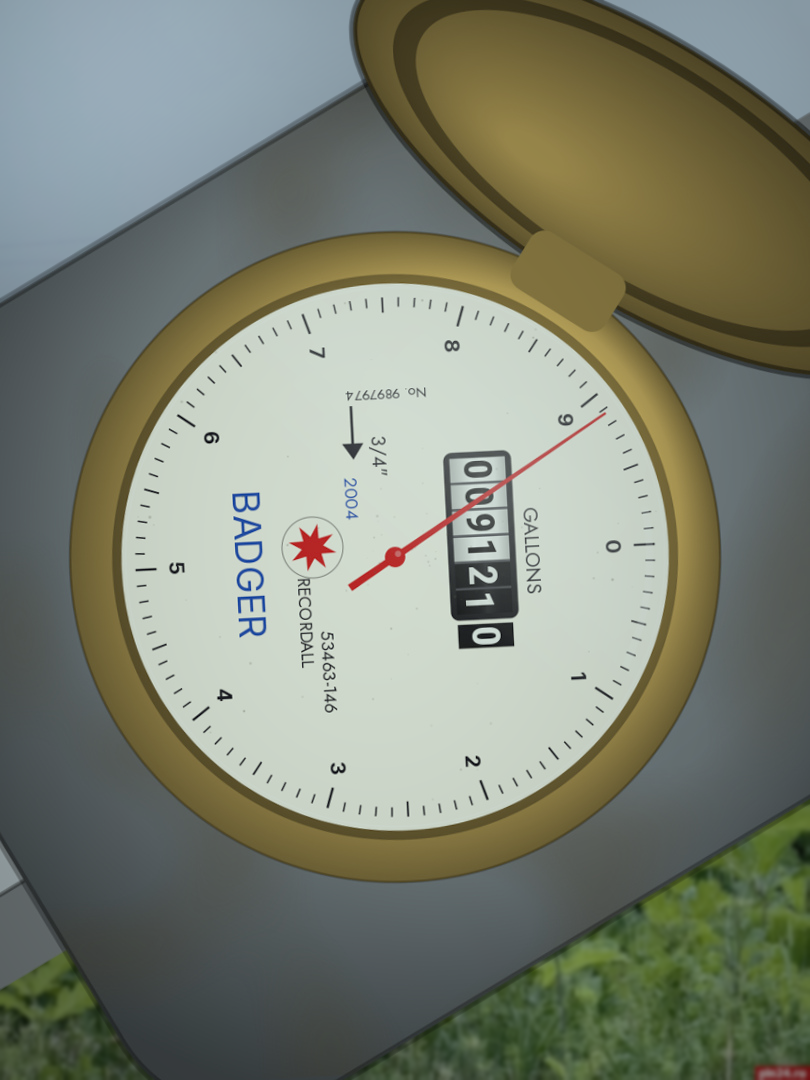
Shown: {"value": 91209.1, "unit": "gal"}
